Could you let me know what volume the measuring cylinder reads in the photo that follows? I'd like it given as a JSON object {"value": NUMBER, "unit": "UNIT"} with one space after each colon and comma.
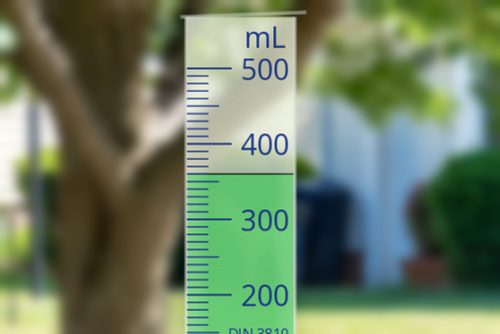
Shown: {"value": 360, "unit": "mL"}
